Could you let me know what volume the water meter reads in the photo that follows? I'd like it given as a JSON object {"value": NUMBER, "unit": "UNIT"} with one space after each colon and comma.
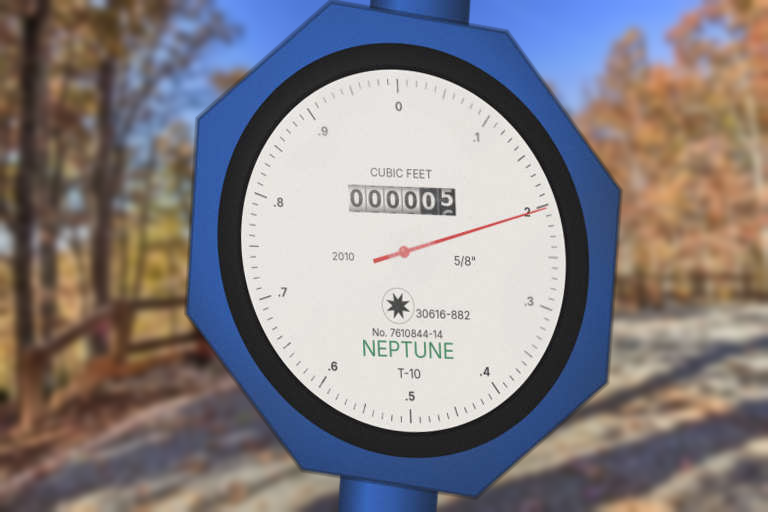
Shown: {"value": 5.20, "unit": "ft³"}
